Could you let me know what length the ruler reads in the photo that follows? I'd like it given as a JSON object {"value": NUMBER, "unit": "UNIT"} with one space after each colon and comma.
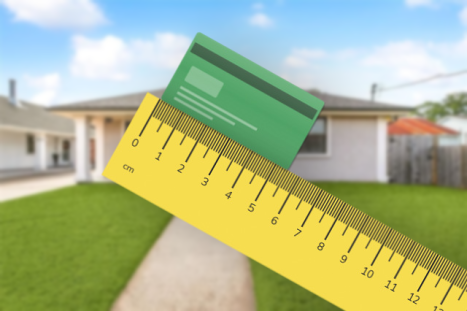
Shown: {"value": 5.5, "unit": "cm"}
